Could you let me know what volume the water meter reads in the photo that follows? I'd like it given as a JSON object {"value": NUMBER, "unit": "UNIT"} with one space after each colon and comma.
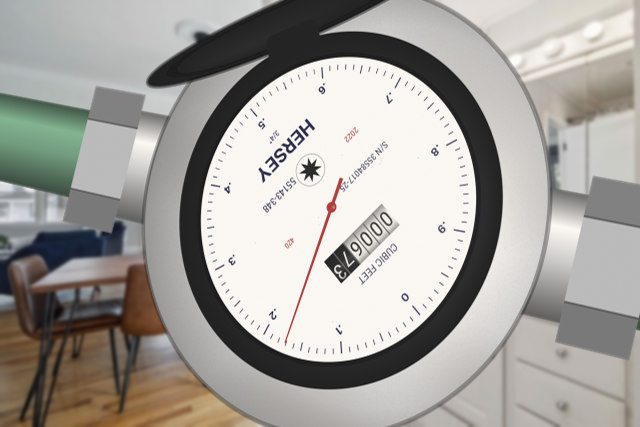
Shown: {"value": 673.17, "unit": "ft³"}
